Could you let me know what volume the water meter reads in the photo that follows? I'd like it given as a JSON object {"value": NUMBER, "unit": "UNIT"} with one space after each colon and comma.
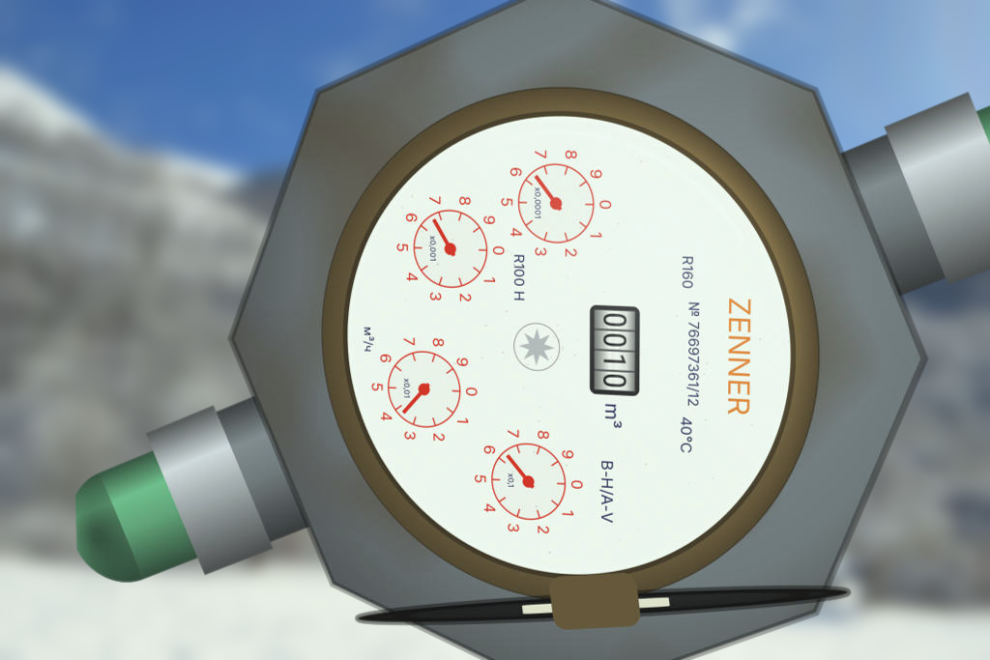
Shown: {"value": 10.6366, "unit": "m³"}
